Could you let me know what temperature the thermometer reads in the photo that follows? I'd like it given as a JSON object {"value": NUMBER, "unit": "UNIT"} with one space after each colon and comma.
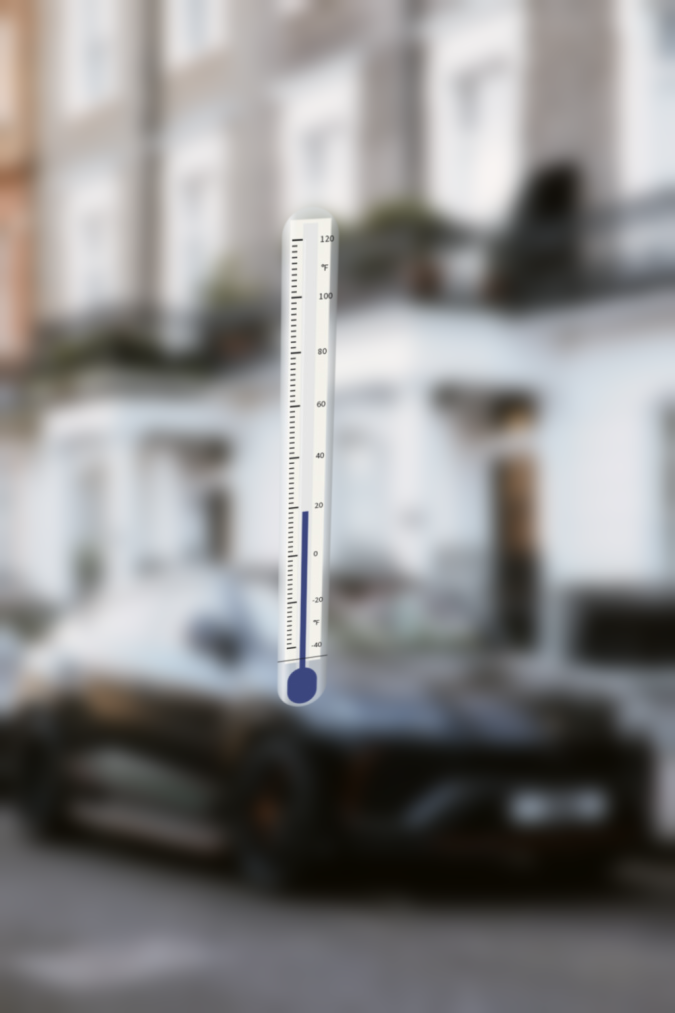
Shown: {"value": 18, "unit": "°F"}
